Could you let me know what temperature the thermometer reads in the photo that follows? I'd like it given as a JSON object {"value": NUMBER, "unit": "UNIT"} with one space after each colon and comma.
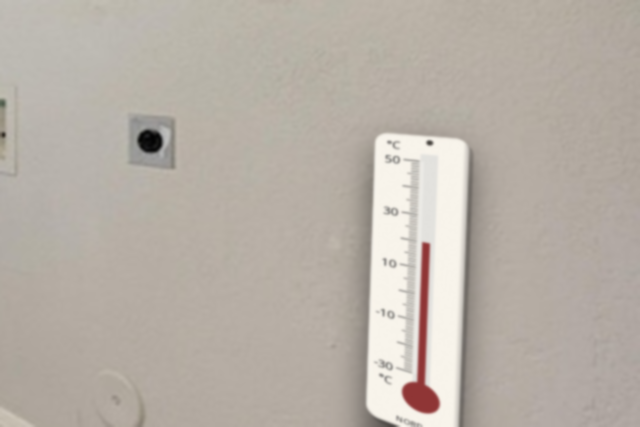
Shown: {"value": 20, "unit": "°C"}
